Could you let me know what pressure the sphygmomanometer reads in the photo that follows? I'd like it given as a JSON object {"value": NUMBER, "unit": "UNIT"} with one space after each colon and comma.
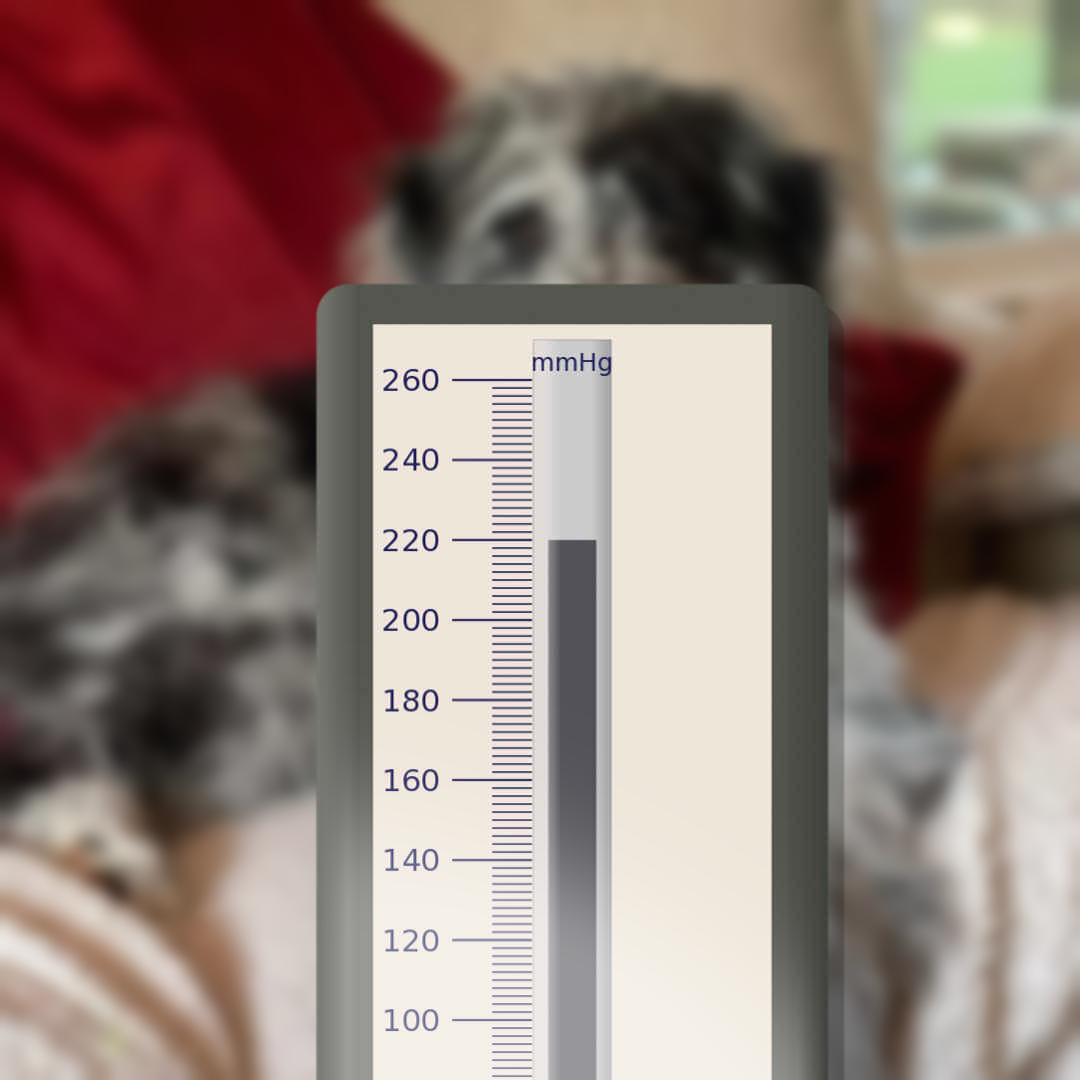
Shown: {"value": 220, "unit": "mmHg"}
